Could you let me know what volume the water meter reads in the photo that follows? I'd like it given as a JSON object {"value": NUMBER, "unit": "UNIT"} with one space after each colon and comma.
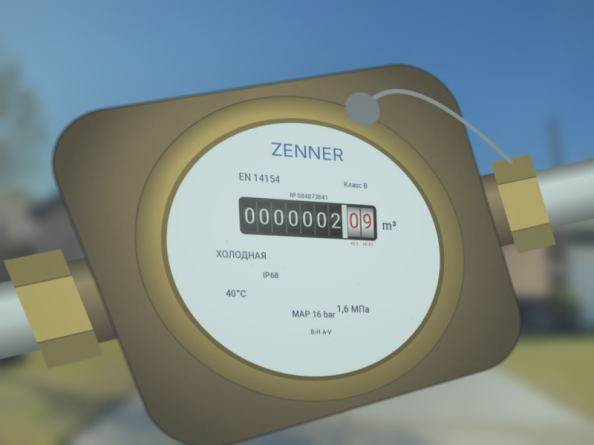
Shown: {"value": 2.09, "unit": "m³"}
